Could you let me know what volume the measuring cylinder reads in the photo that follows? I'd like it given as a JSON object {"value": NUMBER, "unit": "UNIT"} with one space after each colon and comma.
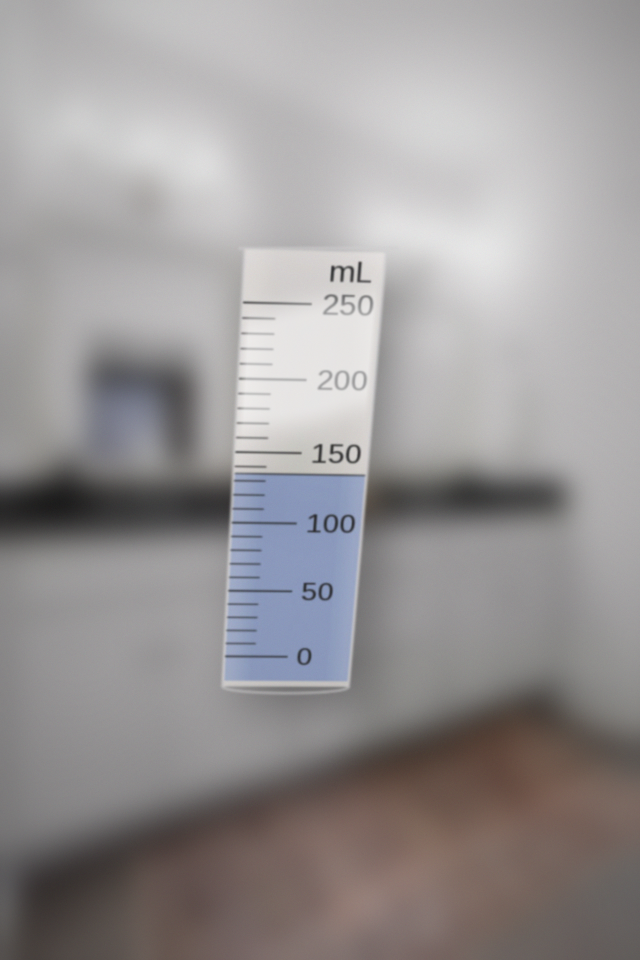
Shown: {"value": 135, "unit": "mL"}
